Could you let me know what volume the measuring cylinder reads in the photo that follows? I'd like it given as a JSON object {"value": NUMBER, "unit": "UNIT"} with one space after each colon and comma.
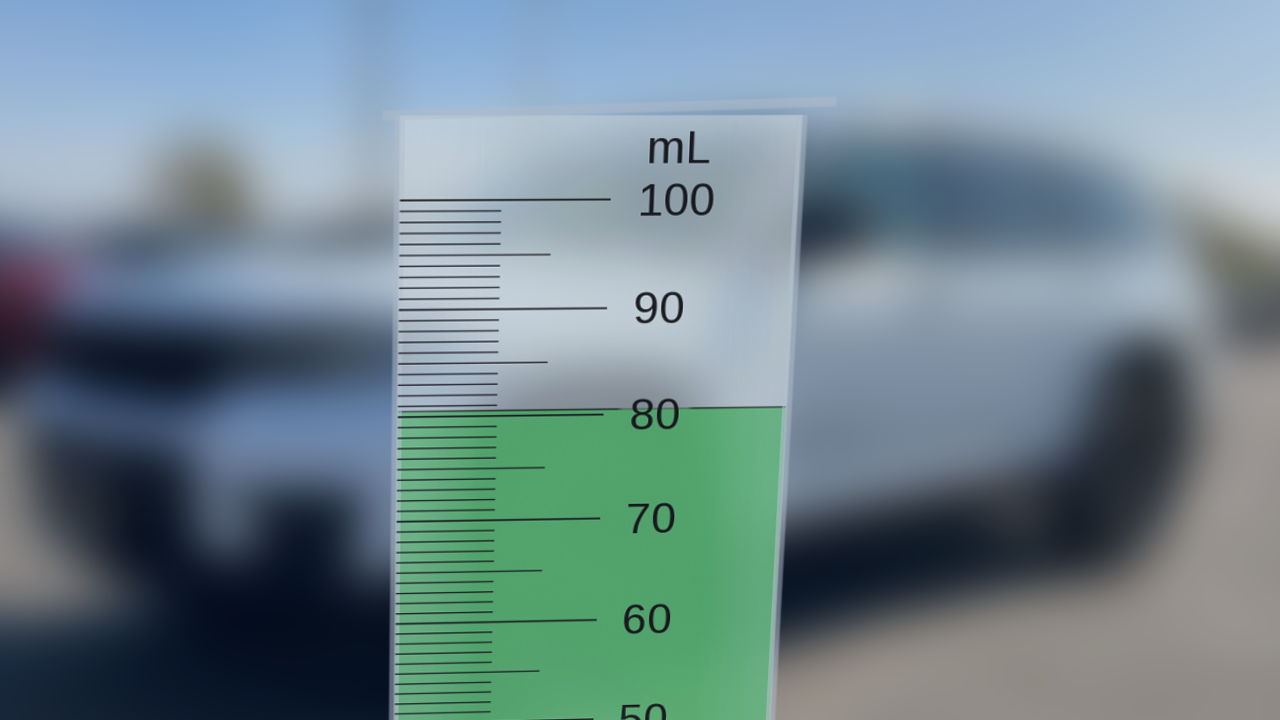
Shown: {"value": 80.5, "unit": "mL"}
